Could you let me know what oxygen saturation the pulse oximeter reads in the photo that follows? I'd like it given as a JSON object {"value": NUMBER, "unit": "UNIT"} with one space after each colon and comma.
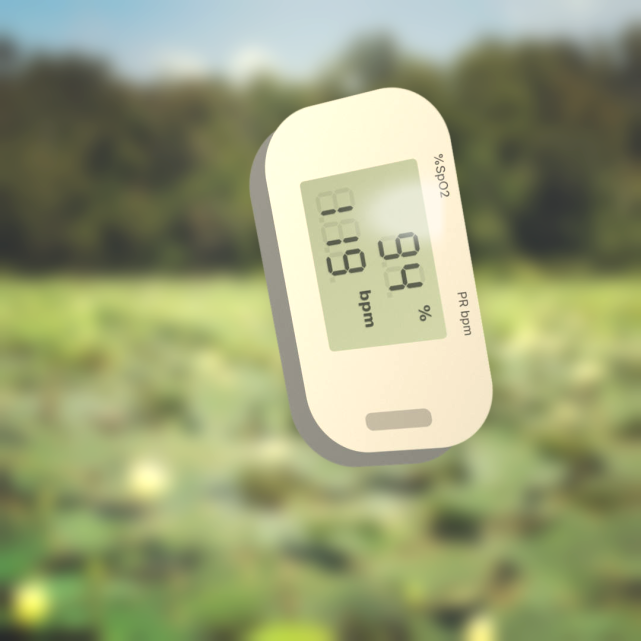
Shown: {"value": 94, "unit": "%"}
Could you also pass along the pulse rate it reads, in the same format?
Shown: {"value": 119, "unit": "bpm"}
